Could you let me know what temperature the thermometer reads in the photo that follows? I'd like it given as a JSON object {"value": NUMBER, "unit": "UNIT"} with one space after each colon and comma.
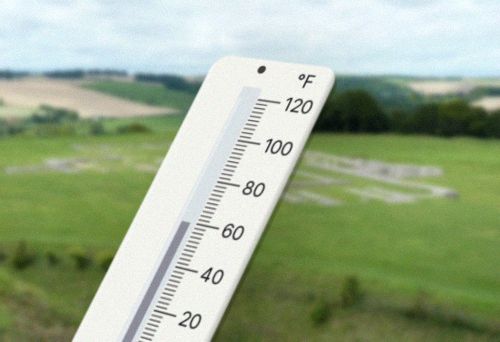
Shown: {"value": 60, "unit": "°F"}
